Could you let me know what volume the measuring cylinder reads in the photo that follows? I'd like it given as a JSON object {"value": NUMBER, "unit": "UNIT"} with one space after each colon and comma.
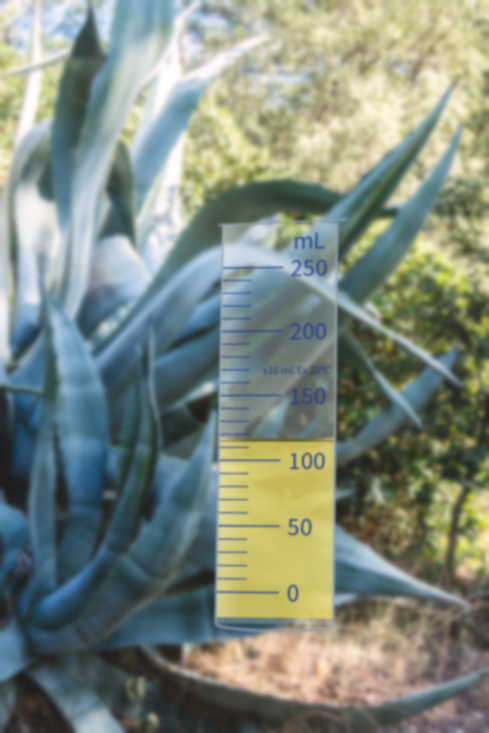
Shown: {"value": 115, "unit": "mL"}
